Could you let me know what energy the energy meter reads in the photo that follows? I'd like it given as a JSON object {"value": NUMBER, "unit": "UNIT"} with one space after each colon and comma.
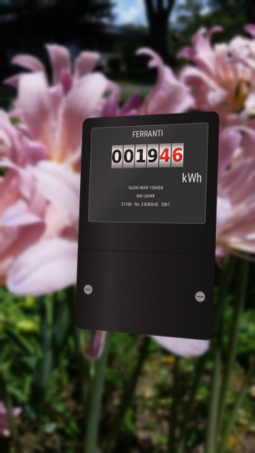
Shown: {"value": 19.46, "unit": "kWh"}
